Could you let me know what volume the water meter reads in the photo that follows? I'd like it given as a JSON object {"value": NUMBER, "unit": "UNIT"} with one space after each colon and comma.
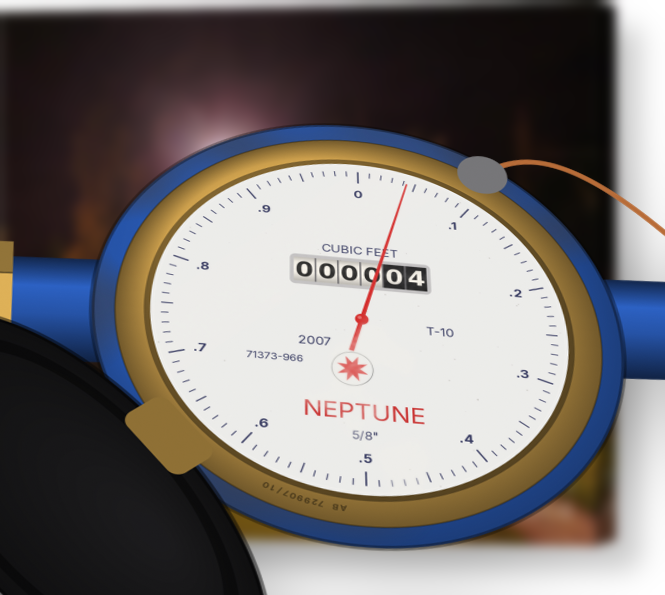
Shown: {"value": 4.04, "unit": "ft³"}
